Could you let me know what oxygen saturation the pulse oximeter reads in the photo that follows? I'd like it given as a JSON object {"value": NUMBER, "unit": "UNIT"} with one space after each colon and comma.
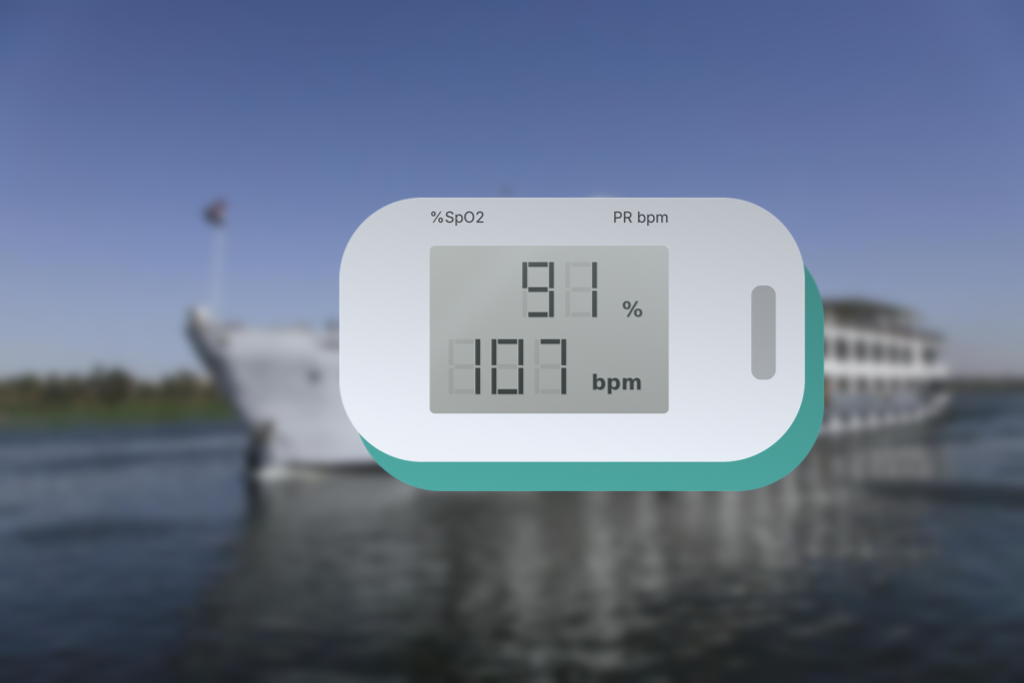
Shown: {"value": 91, "unit": "%"}
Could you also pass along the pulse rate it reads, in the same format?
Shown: {"value": 107, "unit": "bpm"}
